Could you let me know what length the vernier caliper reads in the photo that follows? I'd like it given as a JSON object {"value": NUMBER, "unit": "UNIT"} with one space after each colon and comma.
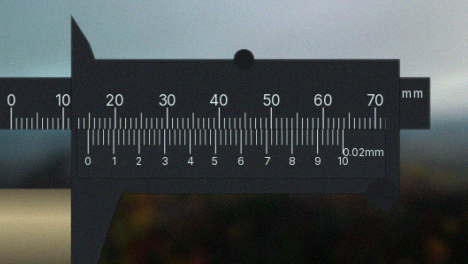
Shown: {"value": 14.8, "unit": "mm"}
